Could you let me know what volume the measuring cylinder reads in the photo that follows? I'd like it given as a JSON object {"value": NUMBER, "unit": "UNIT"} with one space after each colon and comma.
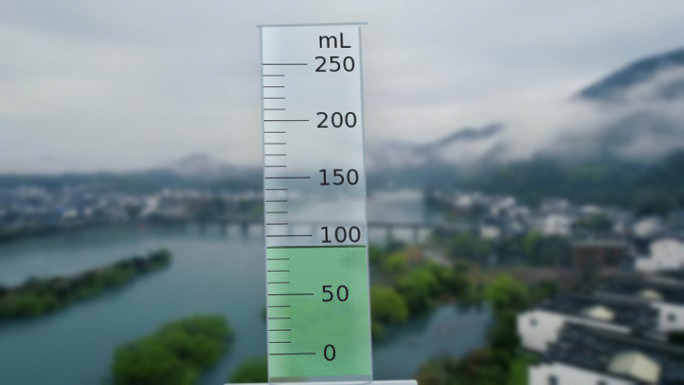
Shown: {"value": 90, "unit": "mL"}
